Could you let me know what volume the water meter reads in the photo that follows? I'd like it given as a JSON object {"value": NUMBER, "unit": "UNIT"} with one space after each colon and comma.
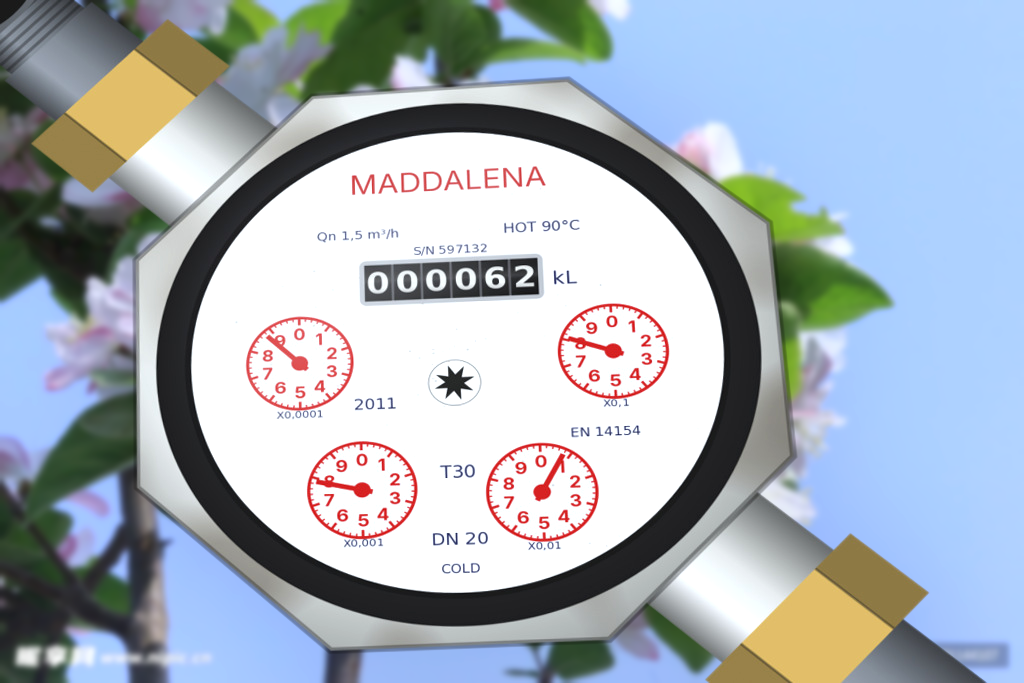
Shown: {"value": 62.8078, "unit": "kL"}
